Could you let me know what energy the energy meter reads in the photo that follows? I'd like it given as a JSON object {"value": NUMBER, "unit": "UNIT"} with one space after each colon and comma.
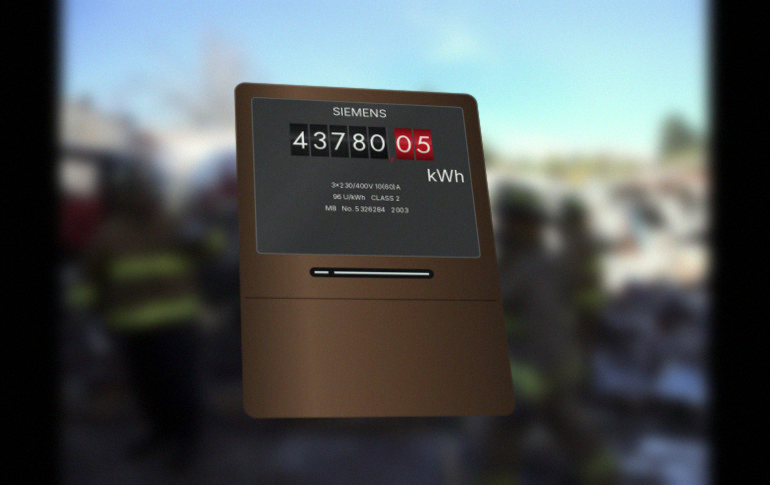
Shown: {"value": 43780.05, "unit": "kWh"}
